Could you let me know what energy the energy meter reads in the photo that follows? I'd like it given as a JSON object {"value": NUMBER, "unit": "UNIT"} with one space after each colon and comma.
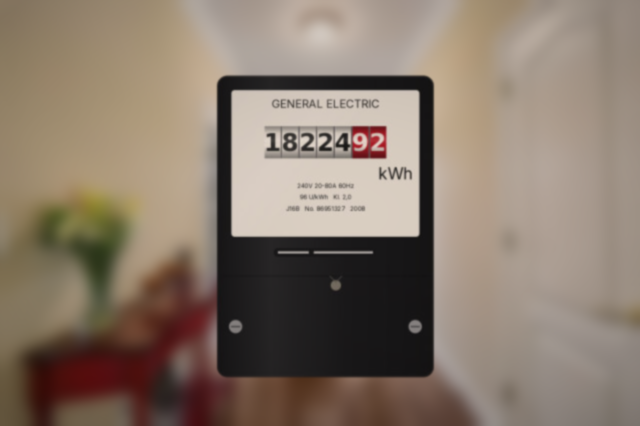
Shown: {"value": 18224.92, "unit": "kWh"}
